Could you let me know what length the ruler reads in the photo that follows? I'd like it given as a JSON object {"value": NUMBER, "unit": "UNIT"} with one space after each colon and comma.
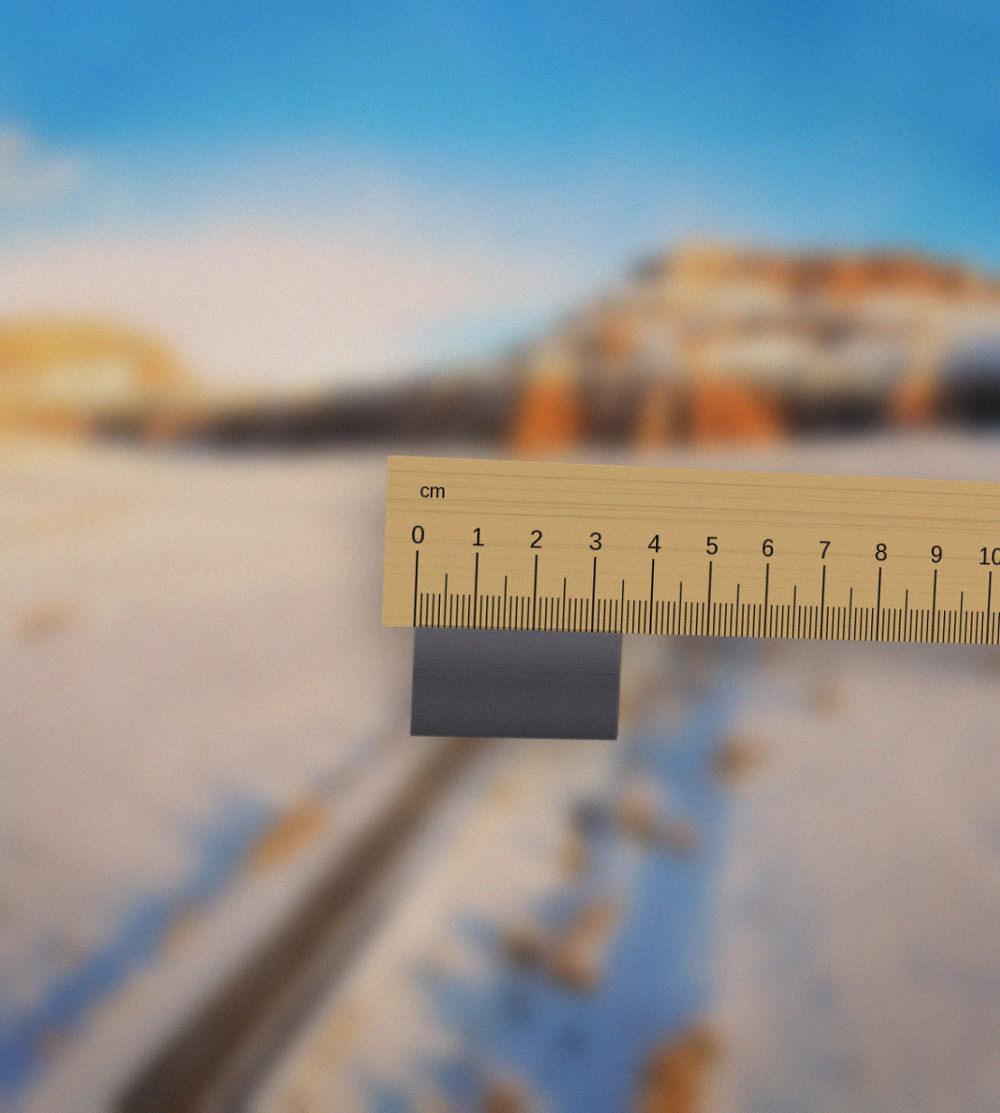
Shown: {"value": 3.5, "unit": "cm"}
